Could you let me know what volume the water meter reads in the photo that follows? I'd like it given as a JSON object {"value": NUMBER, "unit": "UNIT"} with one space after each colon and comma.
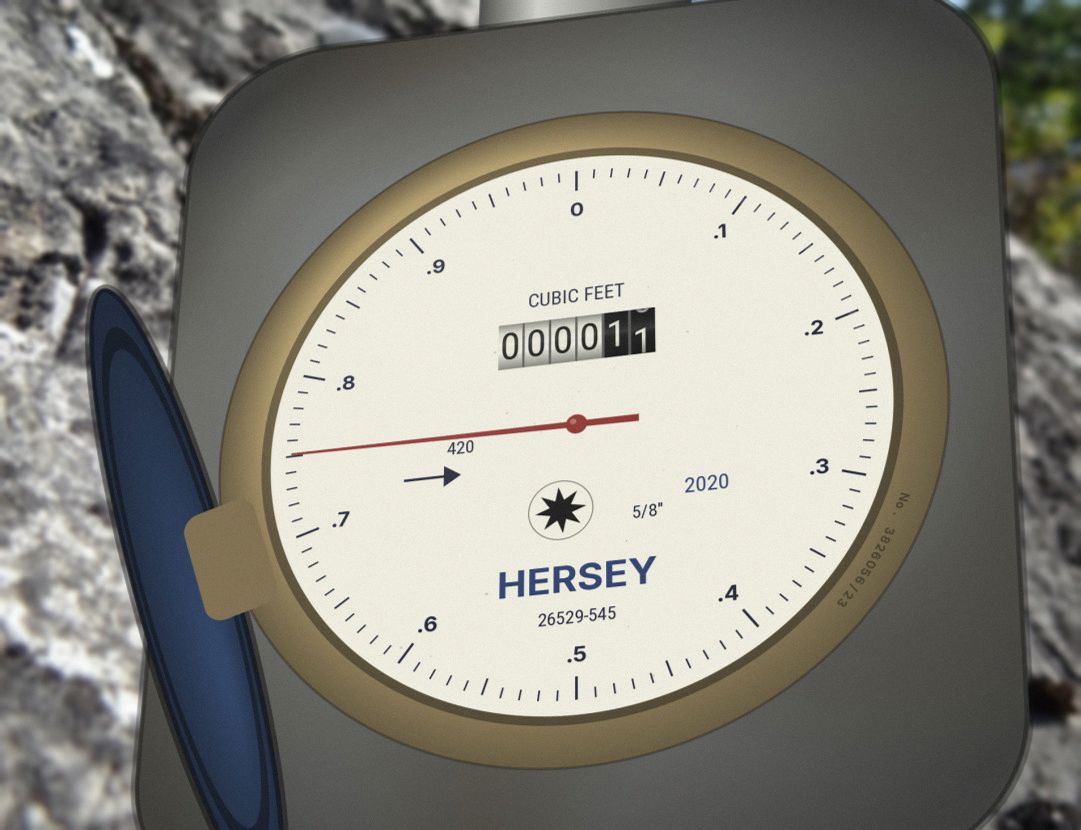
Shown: {"value": 10.75, "unit": "ft³"}
